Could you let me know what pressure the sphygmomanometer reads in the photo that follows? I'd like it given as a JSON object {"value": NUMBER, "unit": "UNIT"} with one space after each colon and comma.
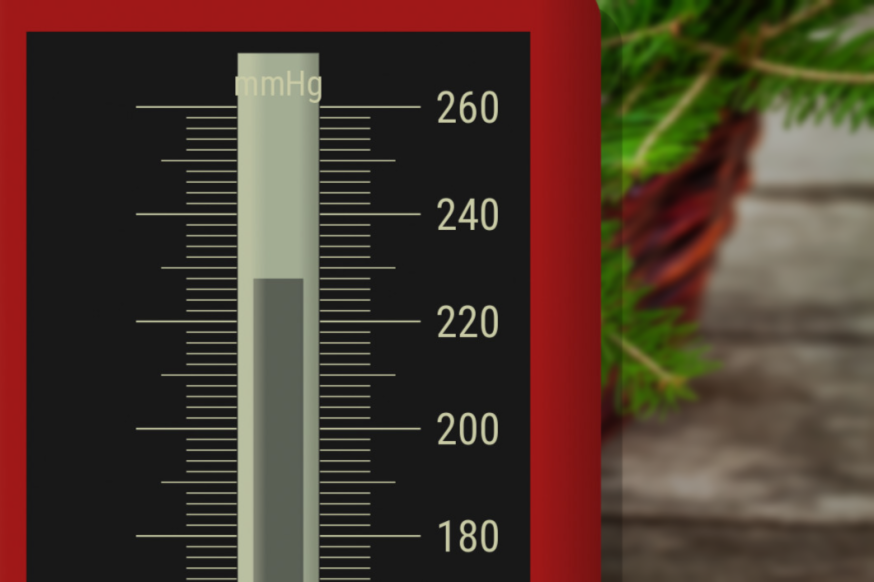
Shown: {"value": 228, "unit": "mmHg"}
